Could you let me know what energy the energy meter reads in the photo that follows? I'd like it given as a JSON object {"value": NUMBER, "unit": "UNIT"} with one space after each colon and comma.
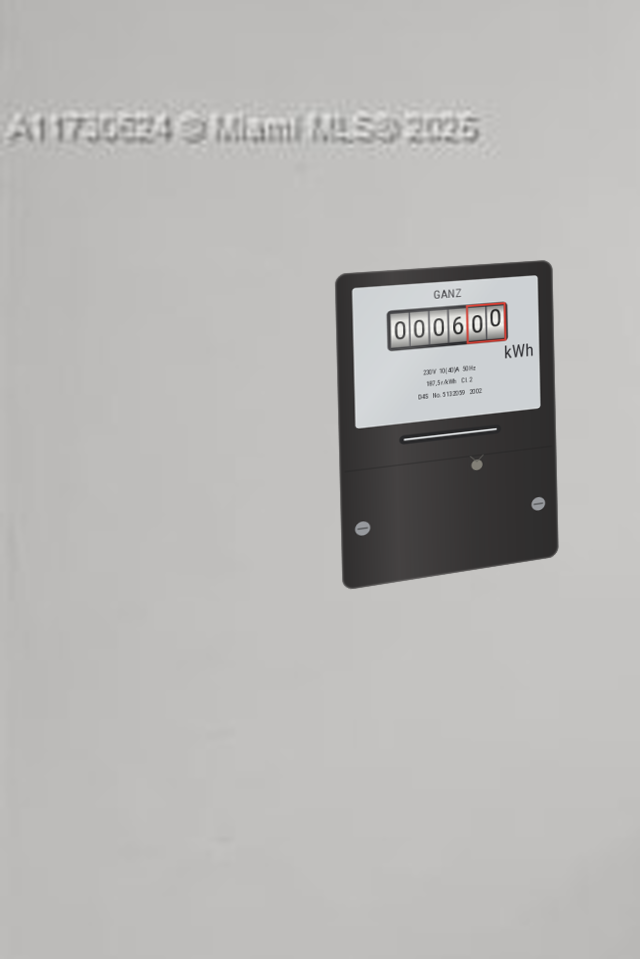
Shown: {"value": 6.00, "unit": "kWh"}
